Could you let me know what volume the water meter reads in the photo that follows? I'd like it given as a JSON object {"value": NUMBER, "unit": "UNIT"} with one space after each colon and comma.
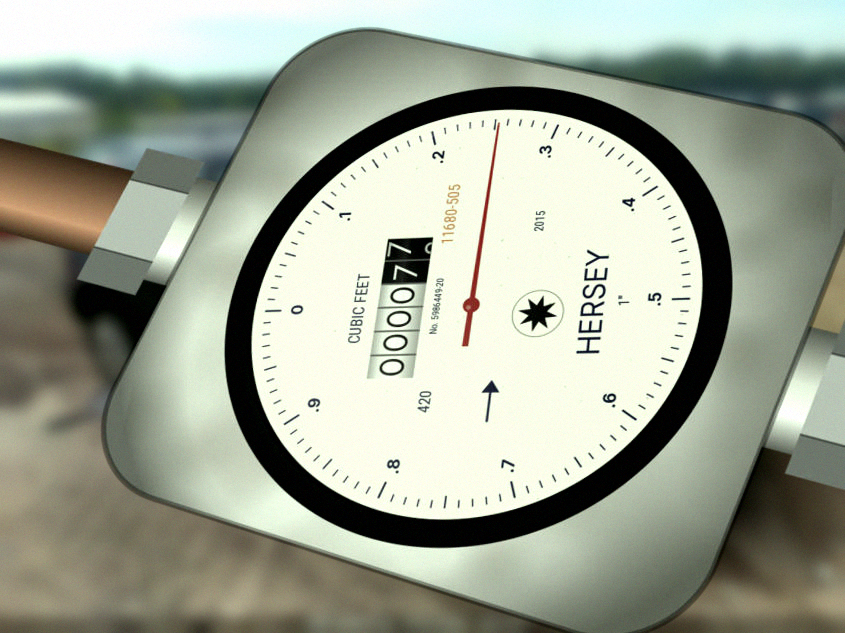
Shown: {"value": 77.25, "unit": "ft³"}
